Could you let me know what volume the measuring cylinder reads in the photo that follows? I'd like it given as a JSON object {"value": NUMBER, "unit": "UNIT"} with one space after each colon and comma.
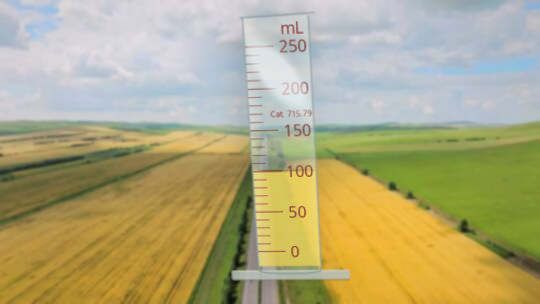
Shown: {"value": 100, "unit": "mL"}
